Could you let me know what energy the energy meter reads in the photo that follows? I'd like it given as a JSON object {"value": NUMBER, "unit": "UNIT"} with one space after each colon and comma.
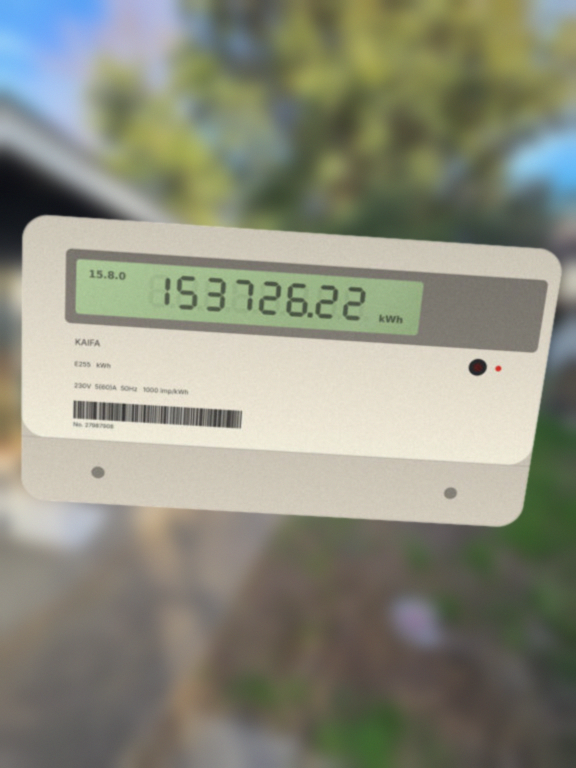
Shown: {"value": 153726.22, "unit": "kWh"}
